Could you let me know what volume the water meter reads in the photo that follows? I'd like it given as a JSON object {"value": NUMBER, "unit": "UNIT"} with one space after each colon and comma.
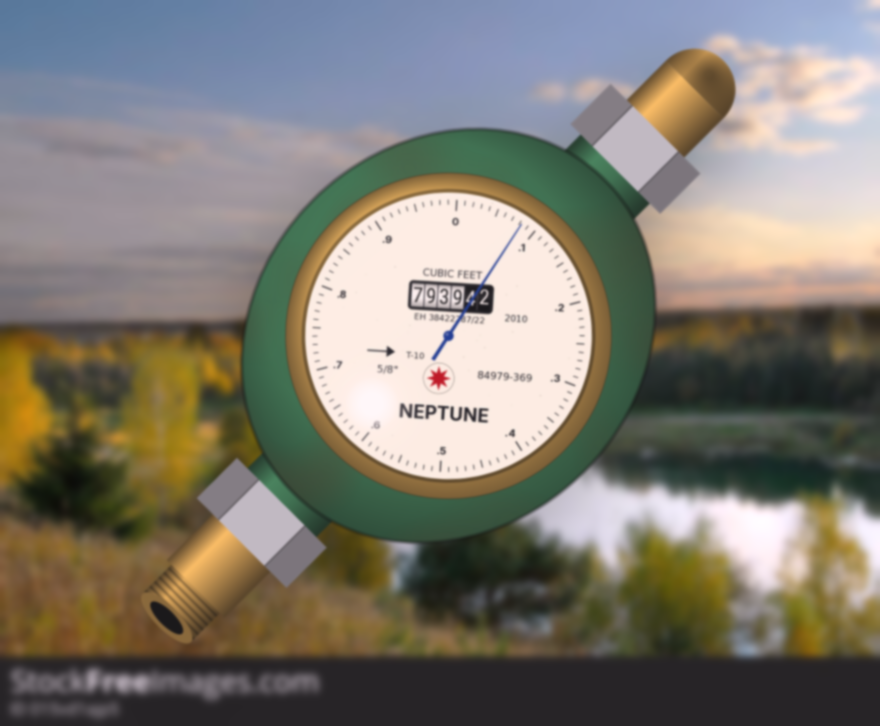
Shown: {"value": 793942.08, "unit": "ft³"}
